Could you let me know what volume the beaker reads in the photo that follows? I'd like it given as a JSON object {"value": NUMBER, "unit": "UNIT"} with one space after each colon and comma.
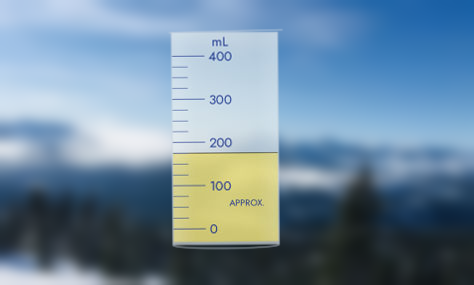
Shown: {"value": 175, "unit": "mL"}
